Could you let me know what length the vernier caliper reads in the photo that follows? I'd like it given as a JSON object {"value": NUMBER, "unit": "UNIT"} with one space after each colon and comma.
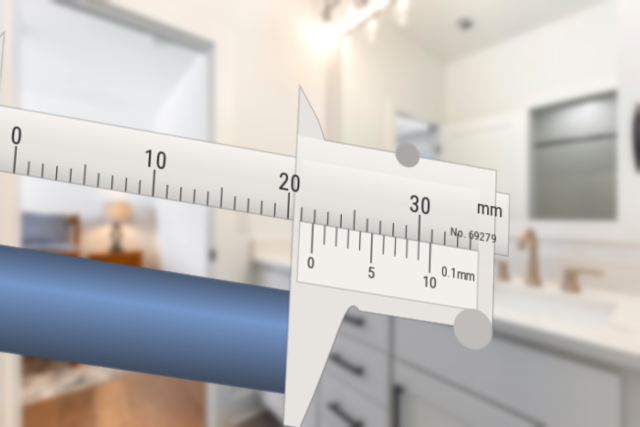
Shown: {"value": 21.9, "unit": "mm"}
